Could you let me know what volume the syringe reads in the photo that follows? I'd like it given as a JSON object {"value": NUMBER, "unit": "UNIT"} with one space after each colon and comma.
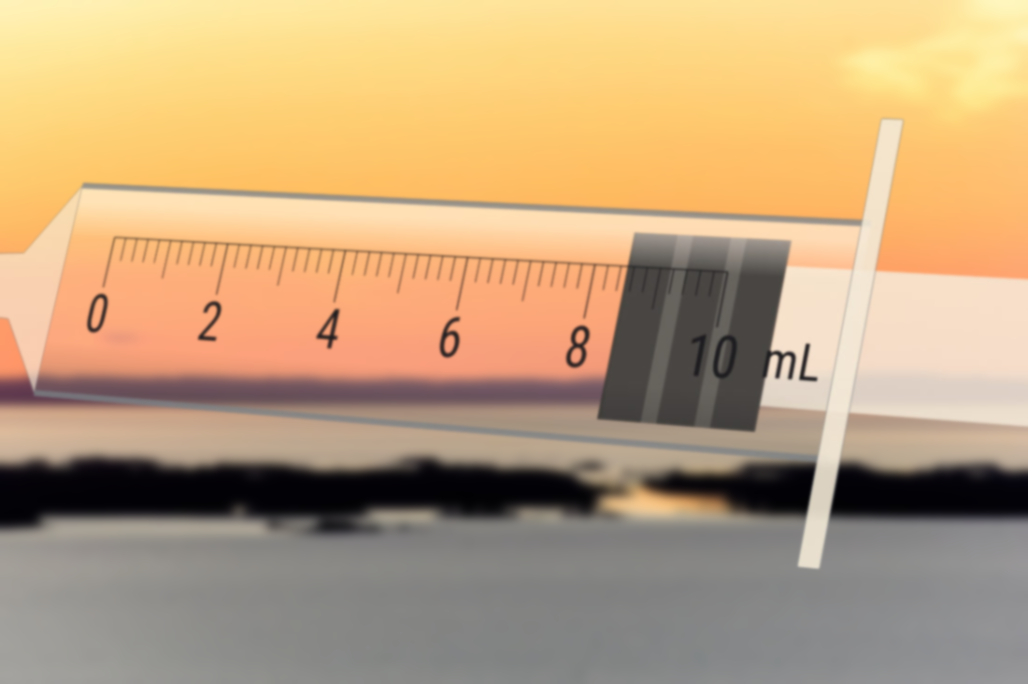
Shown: {"value": 8.5, "unit": "mL"}
